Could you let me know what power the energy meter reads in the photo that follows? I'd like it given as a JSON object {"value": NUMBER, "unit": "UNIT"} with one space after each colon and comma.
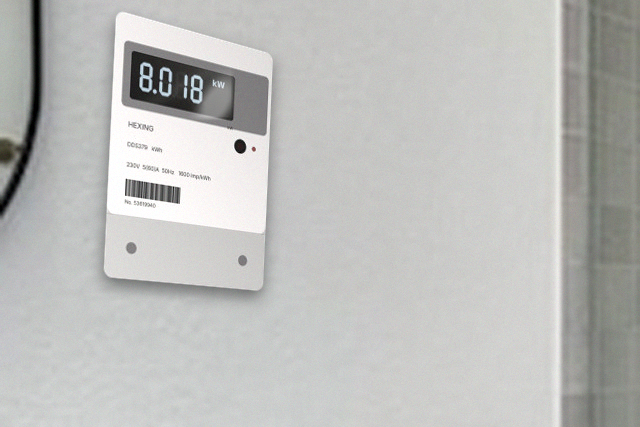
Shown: {"value": 8.018, "unit": "kW"}
